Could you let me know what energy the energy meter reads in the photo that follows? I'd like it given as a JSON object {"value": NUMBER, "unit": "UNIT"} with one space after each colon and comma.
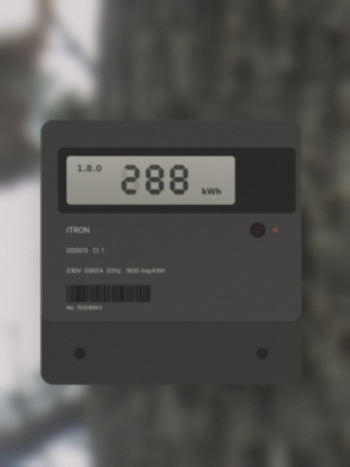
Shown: {"value": 288, "unit": "kWh"}
